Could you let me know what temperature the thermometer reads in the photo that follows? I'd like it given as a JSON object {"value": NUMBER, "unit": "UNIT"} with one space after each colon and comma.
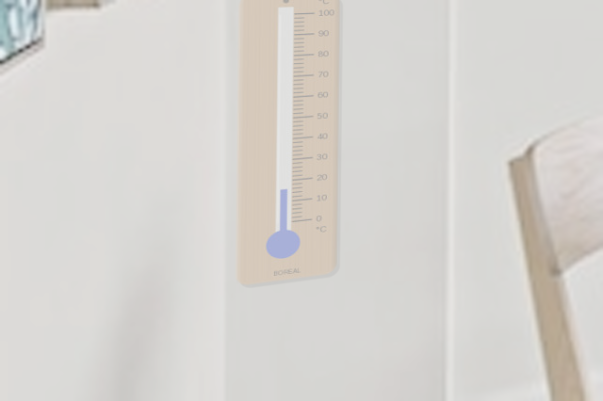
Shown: {"value": 16, "unit": "°C"}
